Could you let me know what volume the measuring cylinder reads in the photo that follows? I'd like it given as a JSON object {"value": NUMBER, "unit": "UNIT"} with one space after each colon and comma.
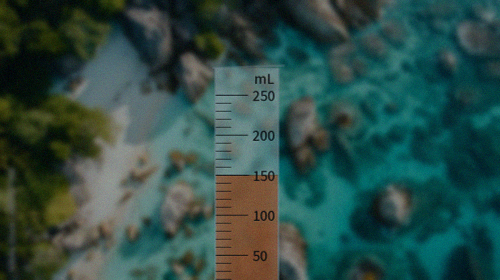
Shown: {"value": 150, "unit": "mL"}
